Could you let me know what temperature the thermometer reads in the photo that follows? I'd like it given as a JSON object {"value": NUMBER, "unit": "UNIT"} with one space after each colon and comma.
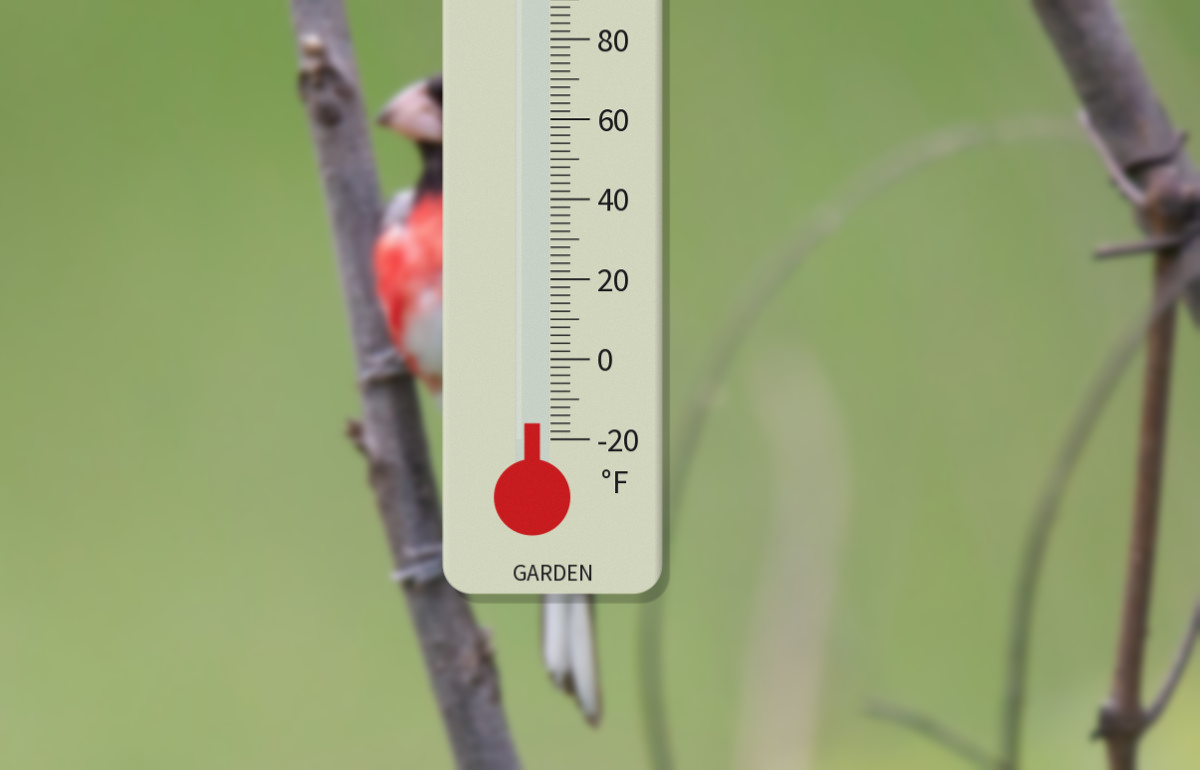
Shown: {"value": -16, "unit": "°F"}
